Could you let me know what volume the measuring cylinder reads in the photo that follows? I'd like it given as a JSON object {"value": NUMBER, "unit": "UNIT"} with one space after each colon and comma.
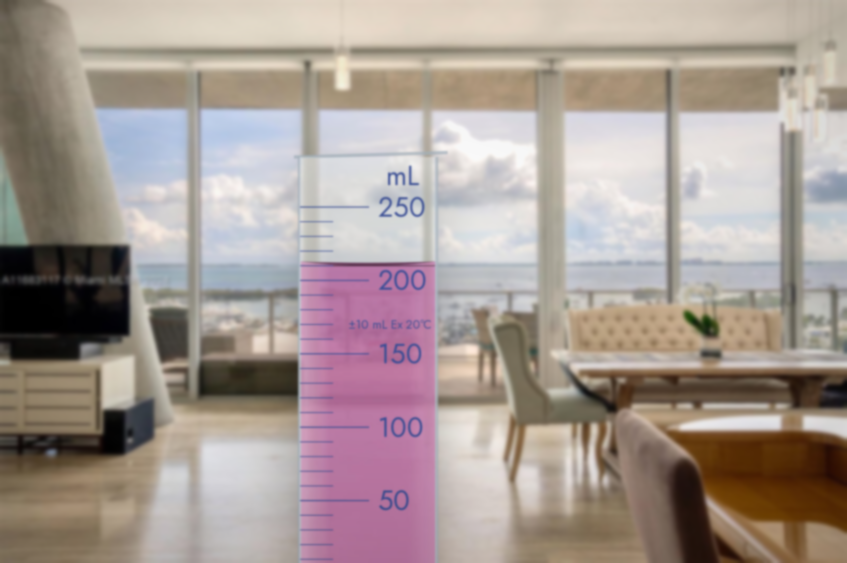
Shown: {"value": 210, "unit": "mL"}
